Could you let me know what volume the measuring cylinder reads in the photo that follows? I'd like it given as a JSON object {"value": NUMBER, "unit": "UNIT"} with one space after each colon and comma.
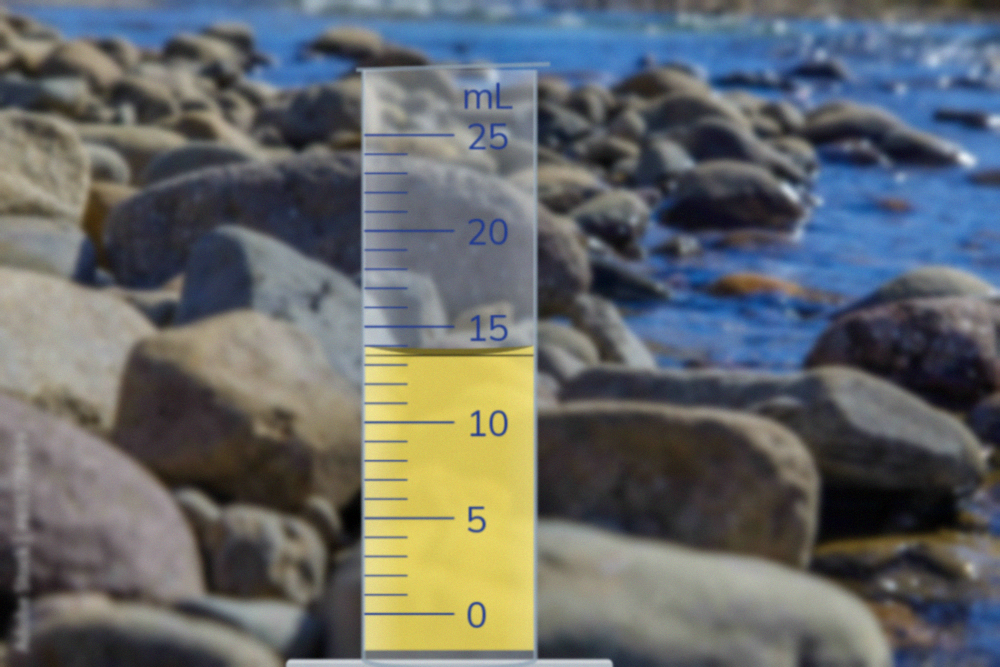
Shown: {"value": 13.5, "unit": "mL"}
